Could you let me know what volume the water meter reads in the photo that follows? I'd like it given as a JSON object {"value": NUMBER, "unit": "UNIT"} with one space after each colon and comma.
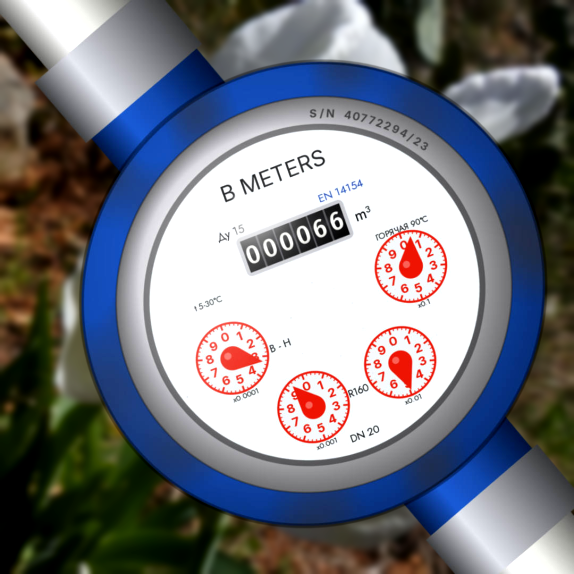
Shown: {"value": 66.0493, "unit": "m³"}
